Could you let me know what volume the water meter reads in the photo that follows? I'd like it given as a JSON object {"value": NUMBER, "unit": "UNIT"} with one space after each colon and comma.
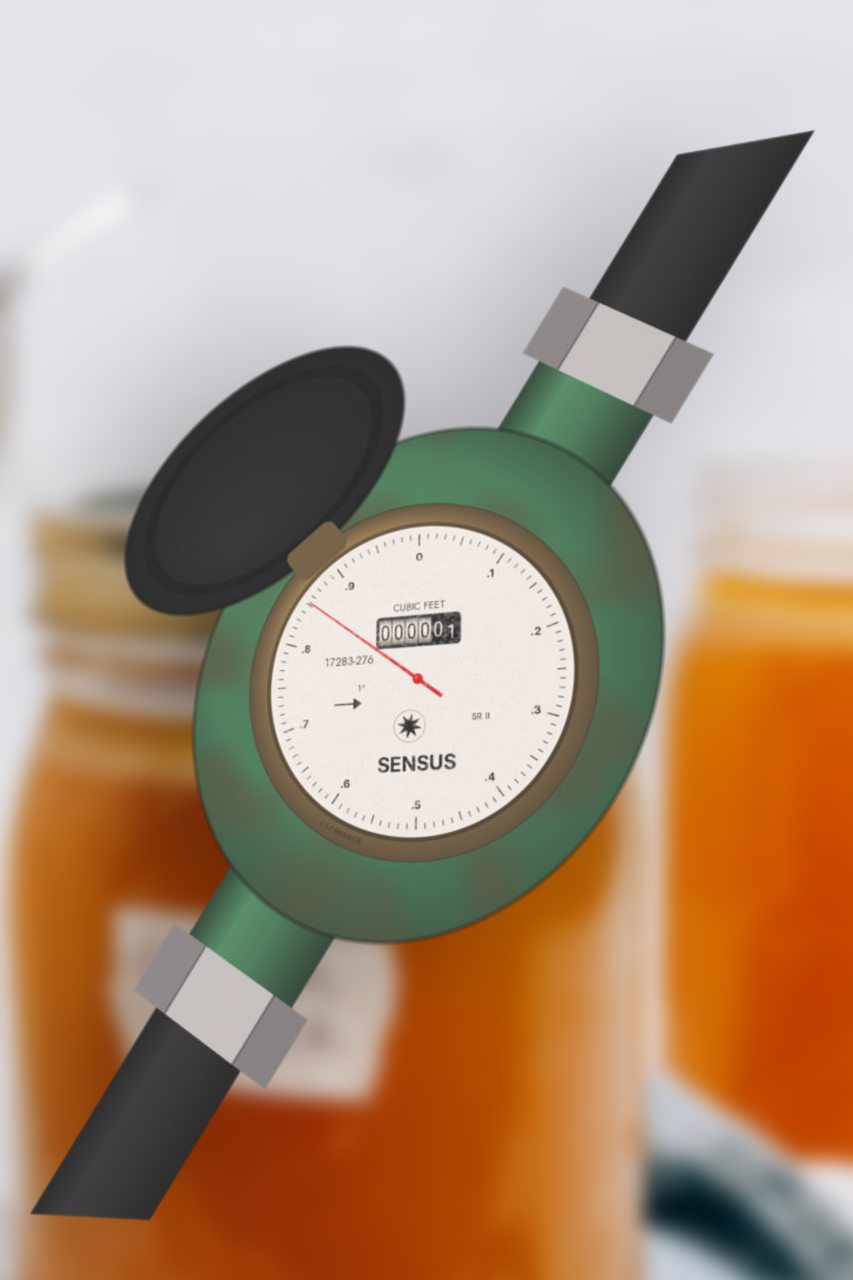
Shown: {"value": 0.85, "unit": "ft³"}
